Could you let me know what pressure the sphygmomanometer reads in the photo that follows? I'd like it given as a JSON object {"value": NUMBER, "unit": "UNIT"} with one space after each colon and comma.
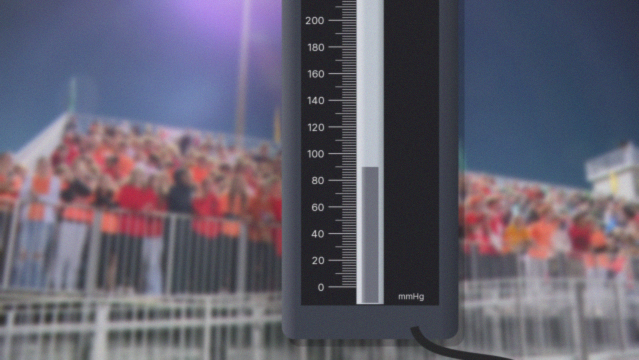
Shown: {"value": 90, "unit": "mmHg"}
